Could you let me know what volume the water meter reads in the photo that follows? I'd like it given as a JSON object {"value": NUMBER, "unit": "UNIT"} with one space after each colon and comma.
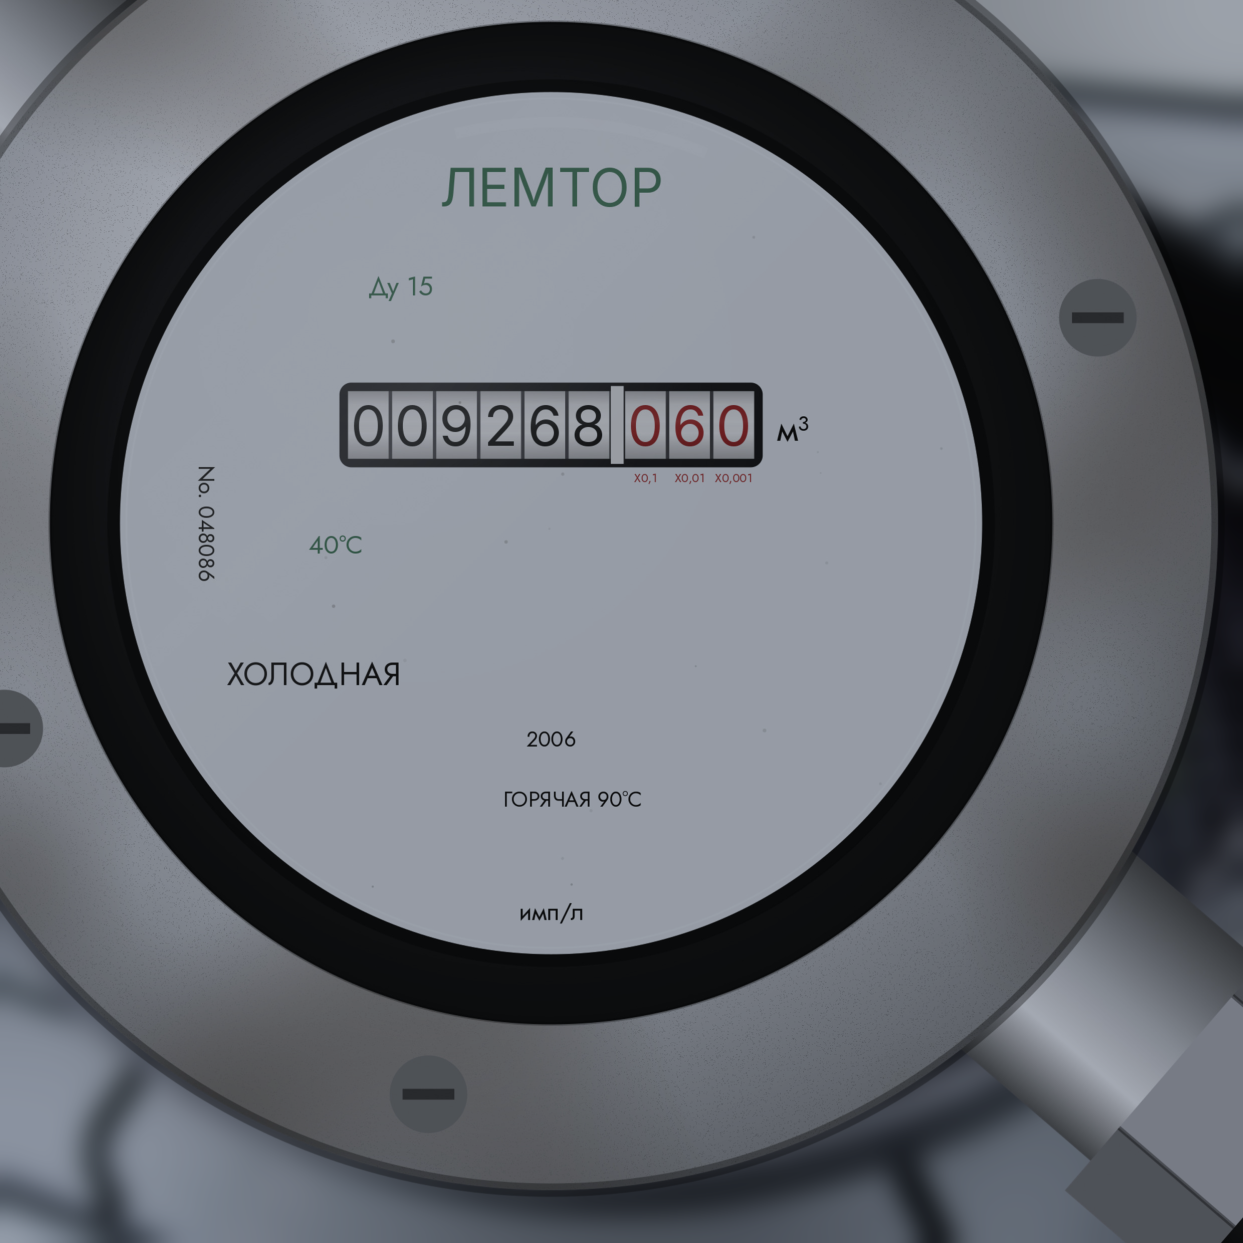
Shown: {"value": 9268.060, "unit": "m³"}
